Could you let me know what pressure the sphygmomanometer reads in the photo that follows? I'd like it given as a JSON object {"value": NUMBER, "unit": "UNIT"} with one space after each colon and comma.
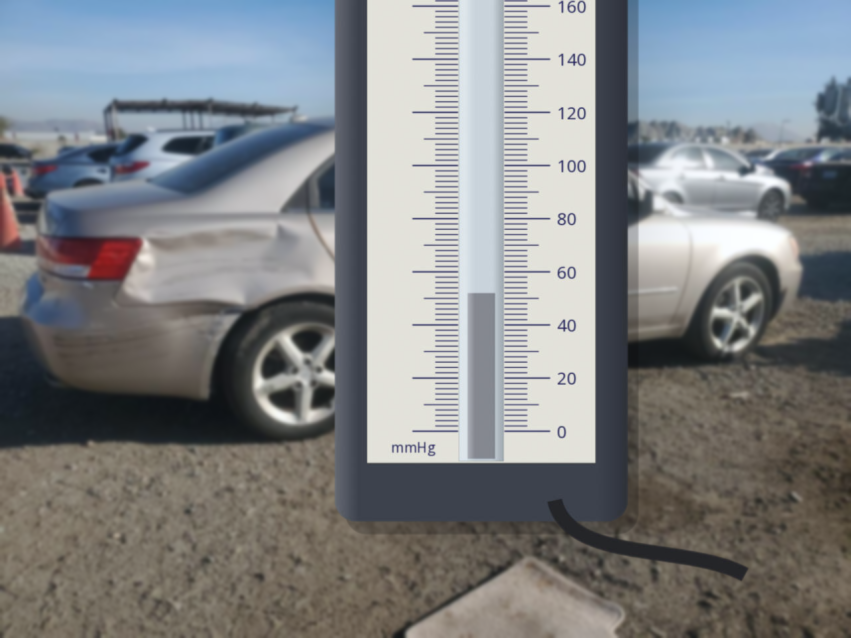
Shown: {"value": 52, "unit": "mmHg"}
